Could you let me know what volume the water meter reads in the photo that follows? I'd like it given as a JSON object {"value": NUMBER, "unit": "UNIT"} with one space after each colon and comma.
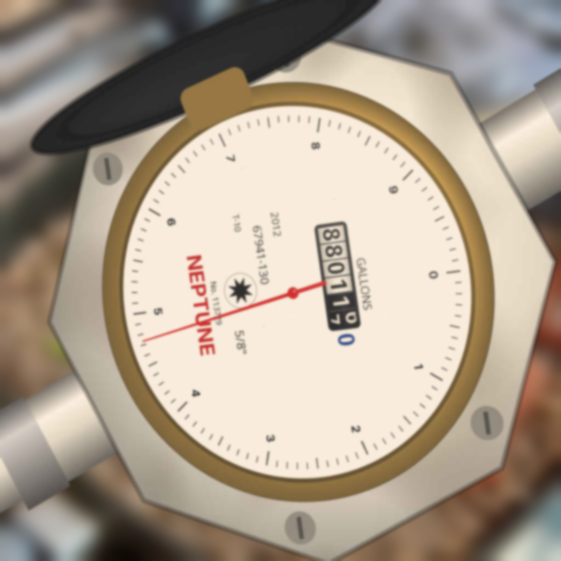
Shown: {"value": 8801164.7, "unit": "gal"}
